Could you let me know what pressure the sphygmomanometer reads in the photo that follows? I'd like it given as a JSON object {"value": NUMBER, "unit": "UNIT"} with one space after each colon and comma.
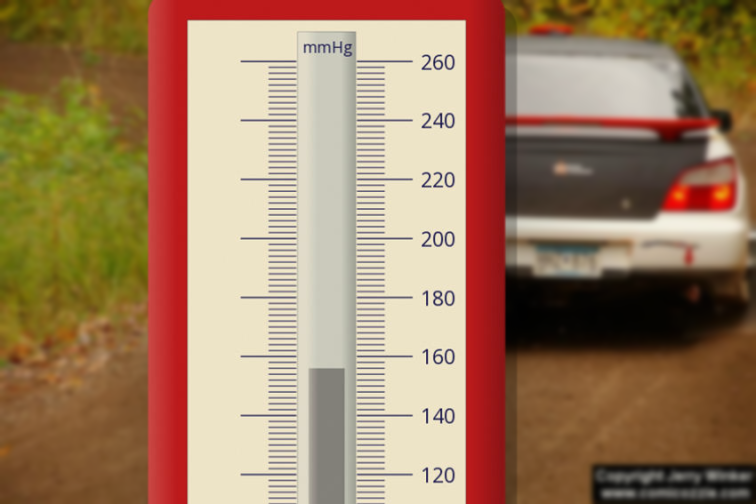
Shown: {"value": 156, "unit": "mmHg"}
